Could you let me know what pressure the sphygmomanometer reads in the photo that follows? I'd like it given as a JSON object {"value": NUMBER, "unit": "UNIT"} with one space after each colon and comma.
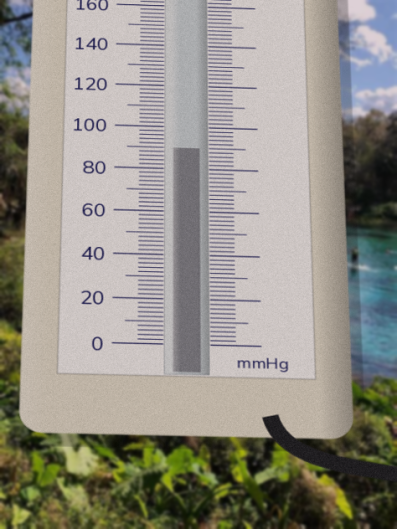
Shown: {"value": 90, "unit": "mmHg"}
